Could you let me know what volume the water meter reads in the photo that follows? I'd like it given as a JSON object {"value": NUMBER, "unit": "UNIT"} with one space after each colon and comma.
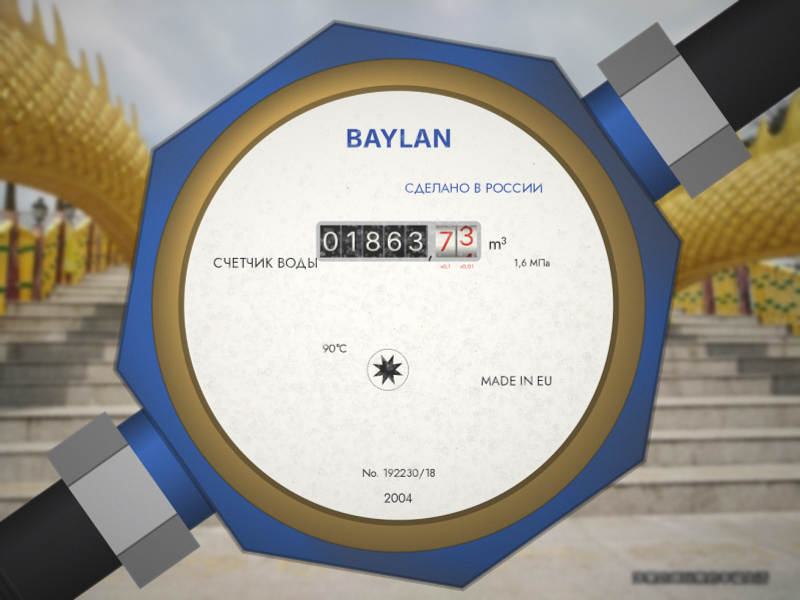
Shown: {"value": 1863.73, "unit": "m³"}
